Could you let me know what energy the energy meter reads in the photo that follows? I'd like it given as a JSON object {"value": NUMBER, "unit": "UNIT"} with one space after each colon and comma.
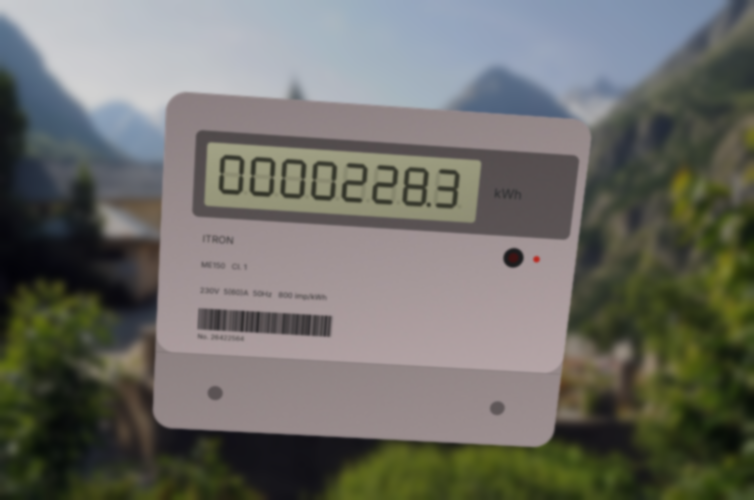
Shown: {"value": 228.3, "unit": "kWh"}
